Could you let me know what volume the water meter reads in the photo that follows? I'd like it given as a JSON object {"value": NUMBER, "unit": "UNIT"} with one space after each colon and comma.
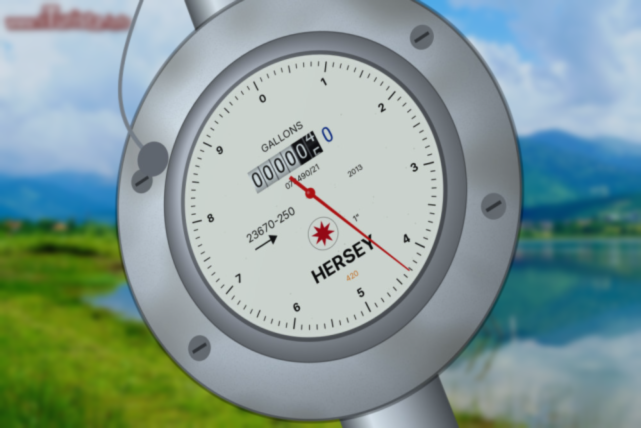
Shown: {"value": 44.3, "unit": "gal"}
